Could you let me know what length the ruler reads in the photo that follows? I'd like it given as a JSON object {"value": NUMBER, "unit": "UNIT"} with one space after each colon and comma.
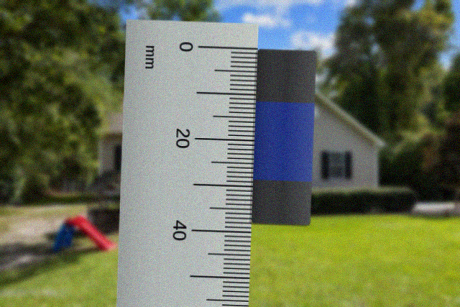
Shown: {"value": 38, "unit": "mm"}
